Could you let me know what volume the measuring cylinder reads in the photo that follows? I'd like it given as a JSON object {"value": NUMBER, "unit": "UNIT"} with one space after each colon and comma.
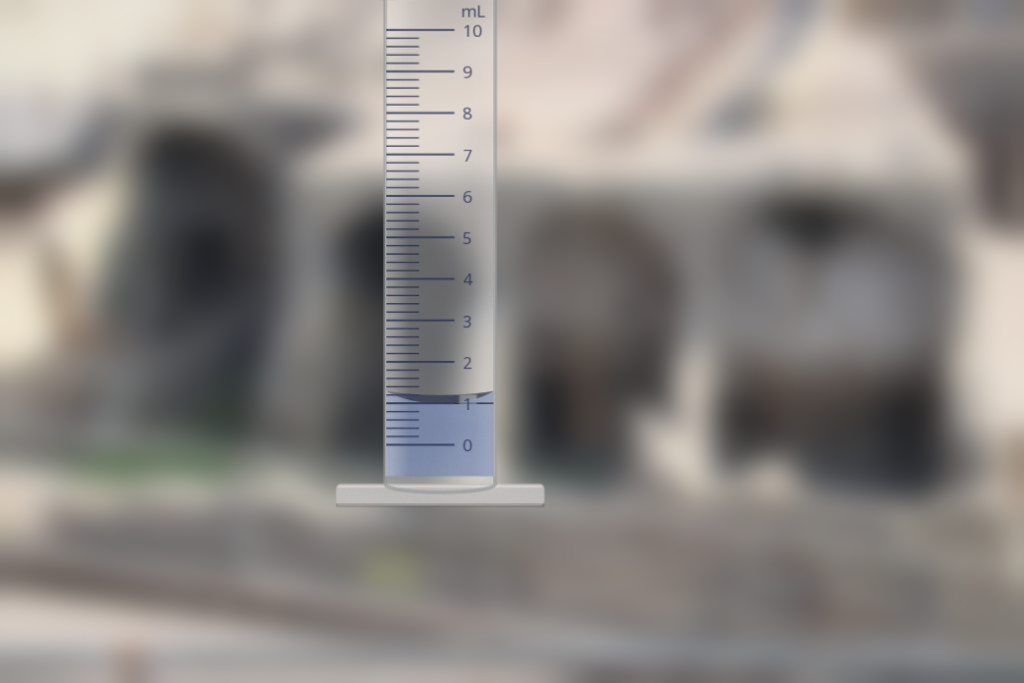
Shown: {"value": 1, "unit": "mL"}
